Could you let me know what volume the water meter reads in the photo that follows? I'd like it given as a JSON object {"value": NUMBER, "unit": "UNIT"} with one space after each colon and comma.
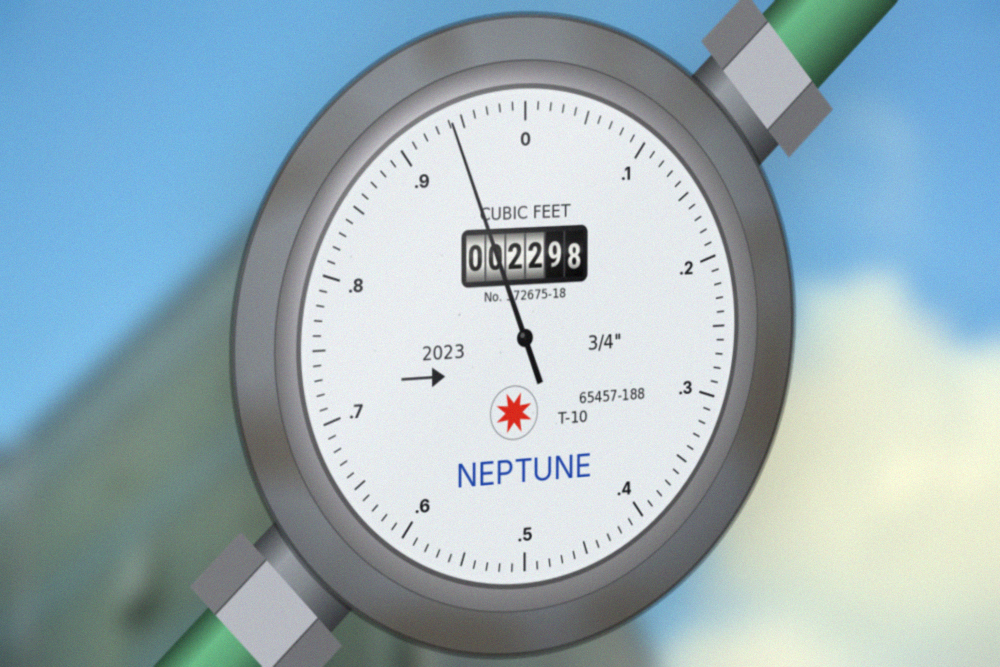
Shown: {"value": 2297.94, "unit": "ft³"}
